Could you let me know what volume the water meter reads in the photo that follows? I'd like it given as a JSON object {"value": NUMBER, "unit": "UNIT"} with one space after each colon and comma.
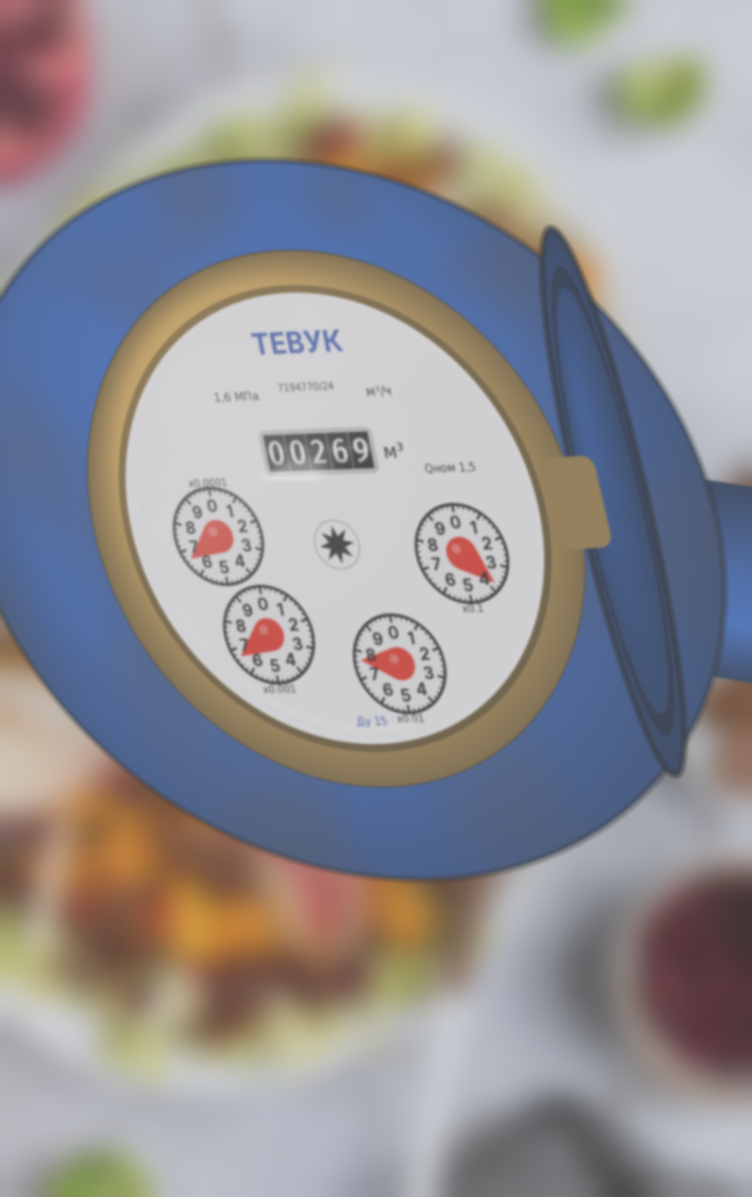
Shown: {"value": 269.3766, "unit": "m³"}
